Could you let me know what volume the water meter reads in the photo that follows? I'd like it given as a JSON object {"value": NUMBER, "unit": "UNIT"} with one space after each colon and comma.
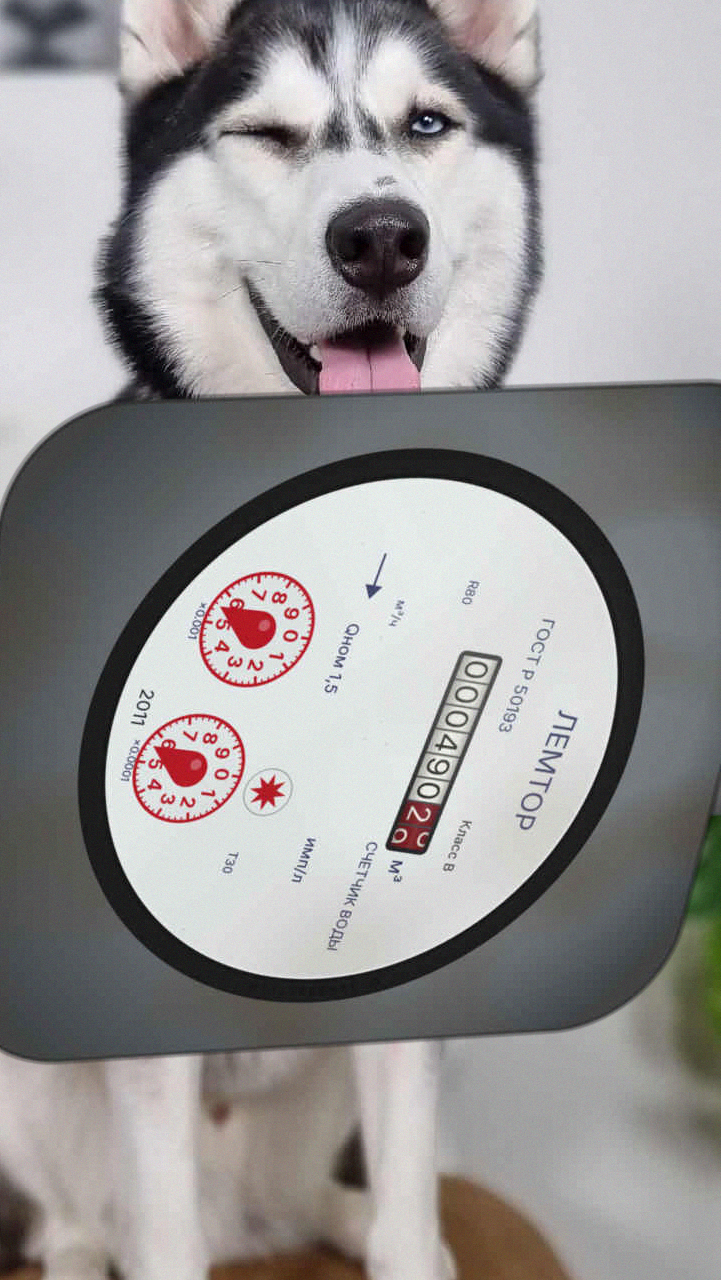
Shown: {"value": 490.2855, "unit": "m³"}
